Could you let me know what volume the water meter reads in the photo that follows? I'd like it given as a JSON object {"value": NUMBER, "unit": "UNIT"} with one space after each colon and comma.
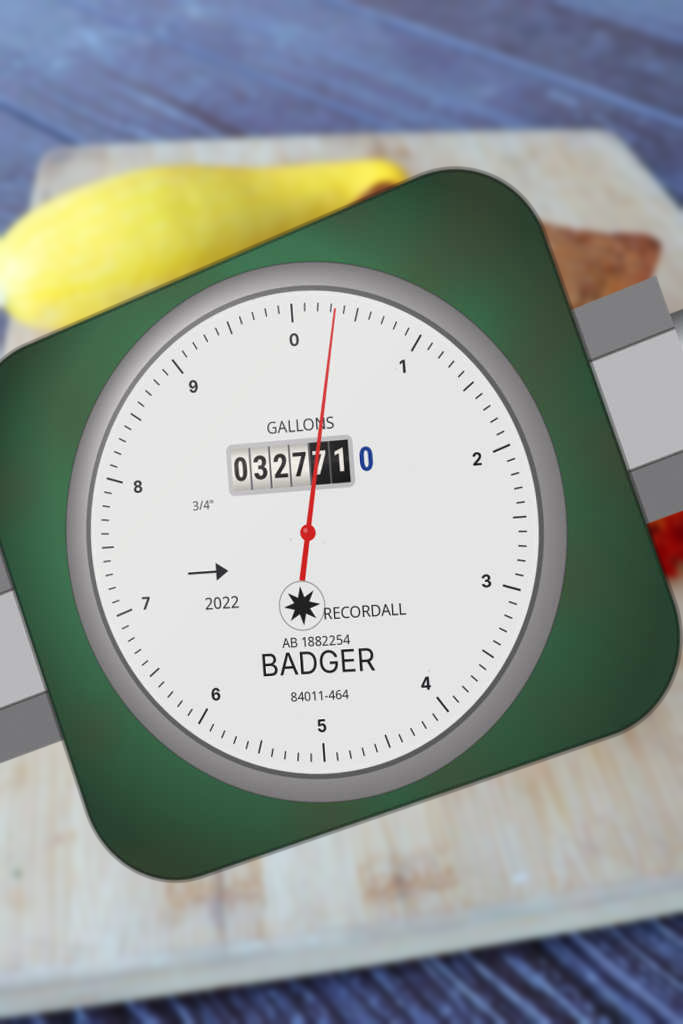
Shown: {"value": 327710.3, "unit": "gal"}
